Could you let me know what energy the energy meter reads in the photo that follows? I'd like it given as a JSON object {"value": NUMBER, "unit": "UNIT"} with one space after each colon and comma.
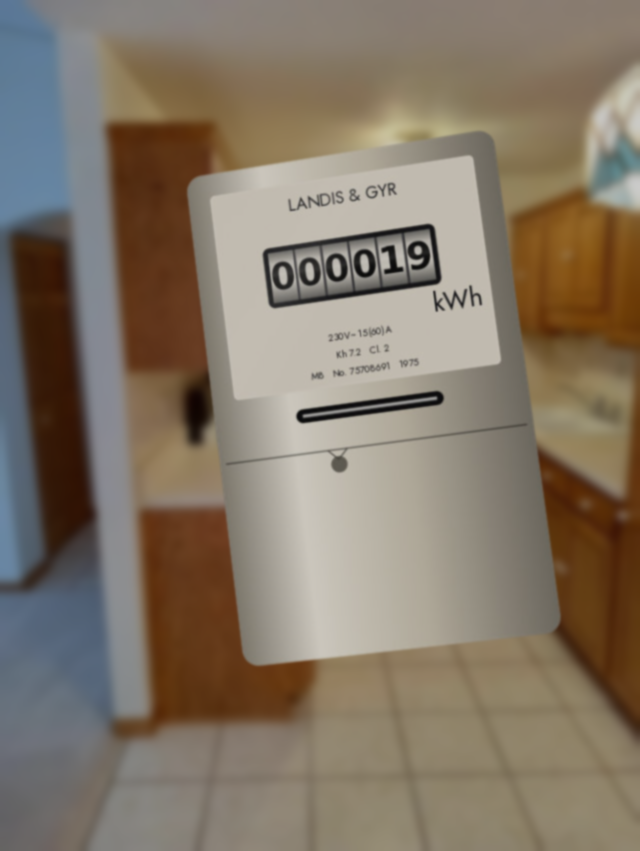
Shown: {"value": 19, "unit": "kWh"}
